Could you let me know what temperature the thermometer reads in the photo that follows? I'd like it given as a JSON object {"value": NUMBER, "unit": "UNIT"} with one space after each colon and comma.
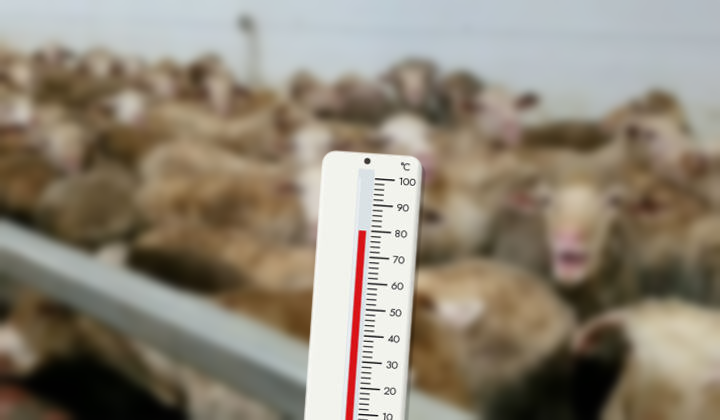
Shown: {"value": 80, "unit": "°C"}
